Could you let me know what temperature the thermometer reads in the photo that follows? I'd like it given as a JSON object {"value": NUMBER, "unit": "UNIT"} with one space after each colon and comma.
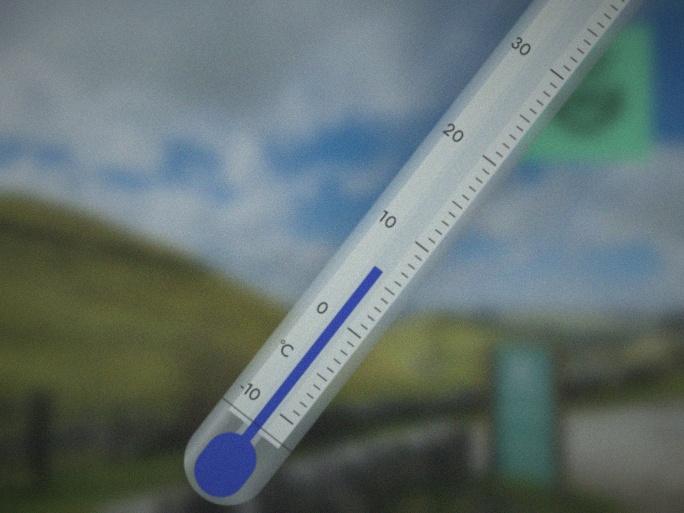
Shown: {"value": 6, "unit": "°C"}
